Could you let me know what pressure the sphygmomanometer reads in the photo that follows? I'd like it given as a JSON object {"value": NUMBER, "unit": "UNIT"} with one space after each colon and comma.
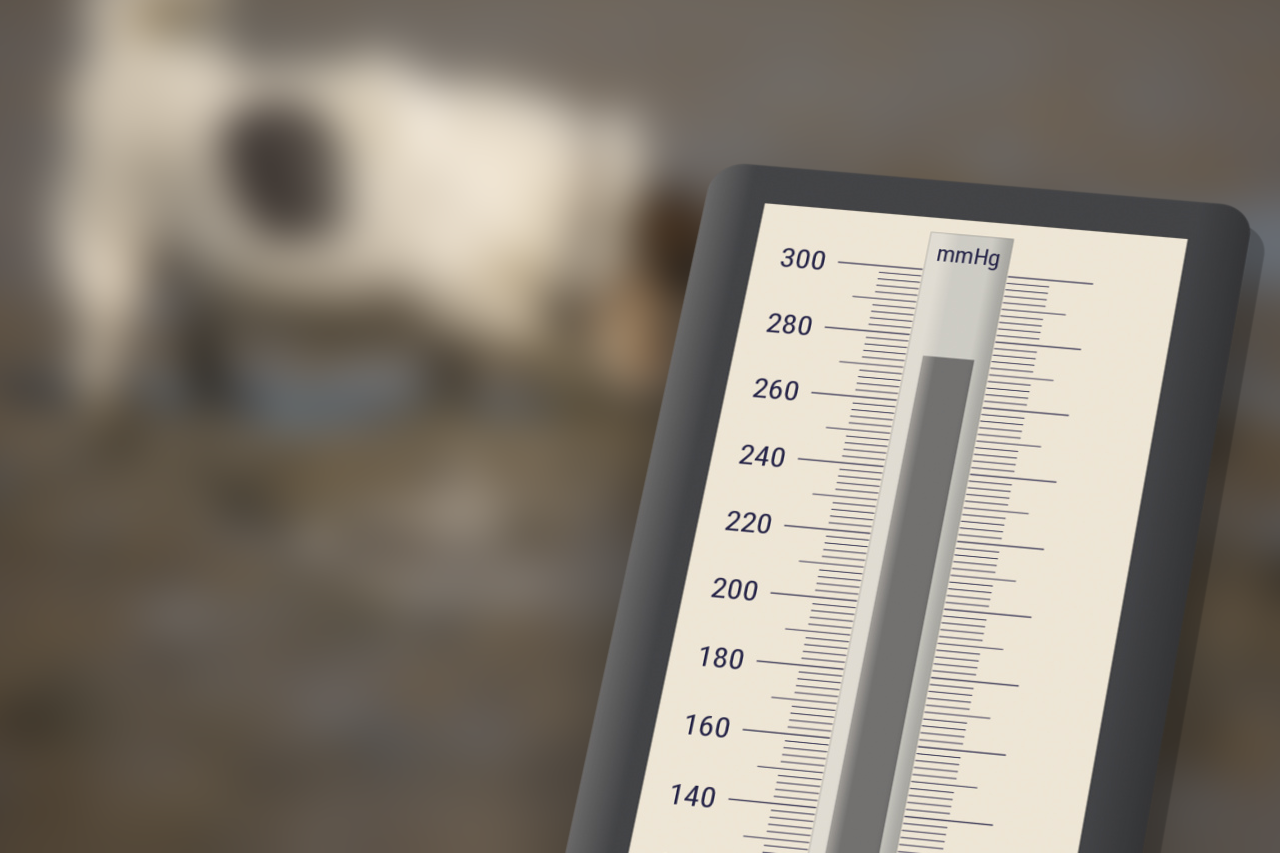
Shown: {"value": 274, "unit": "mmHg"}
